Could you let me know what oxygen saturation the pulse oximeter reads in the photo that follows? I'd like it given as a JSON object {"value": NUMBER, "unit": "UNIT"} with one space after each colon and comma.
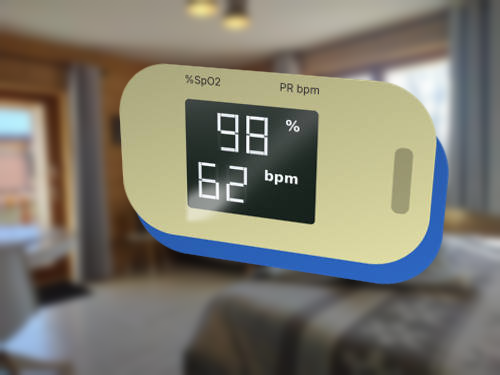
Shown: {"value": 98, "unit": "%"}
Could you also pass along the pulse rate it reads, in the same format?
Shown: {"value": 62, "unit": "bpm"}
